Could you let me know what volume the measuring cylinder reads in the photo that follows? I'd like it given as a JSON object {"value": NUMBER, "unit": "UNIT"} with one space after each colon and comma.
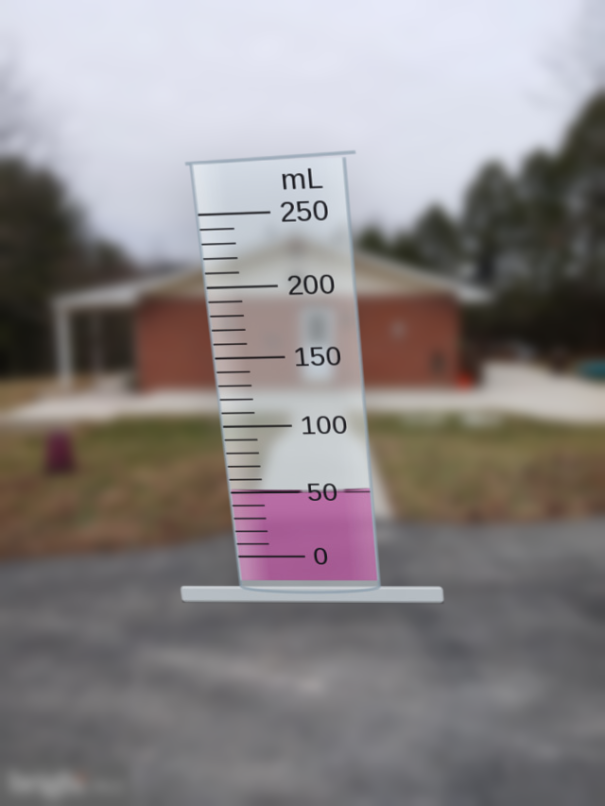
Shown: {"value": 50, "unit": "mL"}
